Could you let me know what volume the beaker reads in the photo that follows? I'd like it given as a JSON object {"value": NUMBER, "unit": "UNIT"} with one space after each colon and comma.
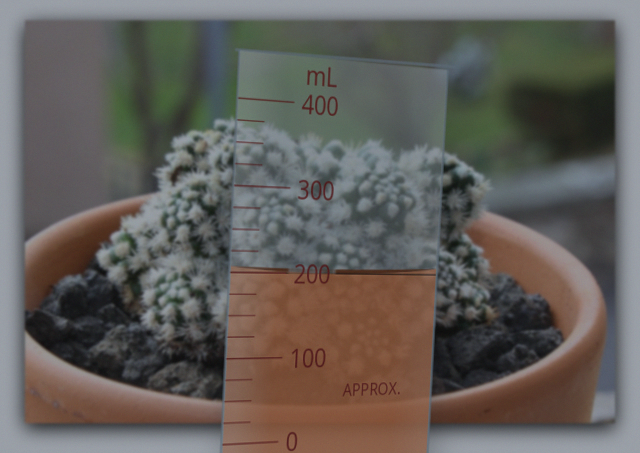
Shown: {"value": 200, "unit": "mL"}
